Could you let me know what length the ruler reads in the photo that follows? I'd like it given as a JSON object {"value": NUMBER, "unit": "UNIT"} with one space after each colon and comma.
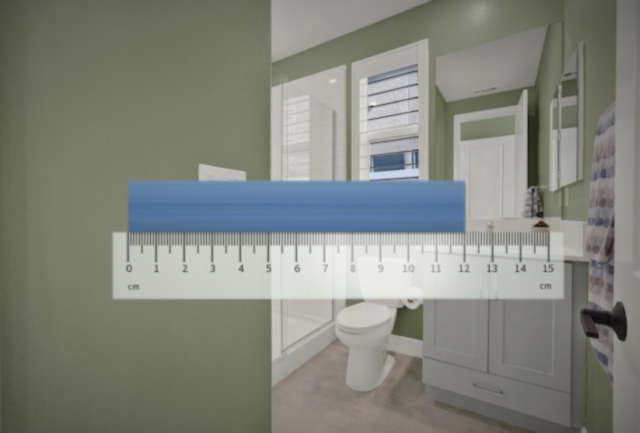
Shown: {"value": 12, "unit": "cm"}
